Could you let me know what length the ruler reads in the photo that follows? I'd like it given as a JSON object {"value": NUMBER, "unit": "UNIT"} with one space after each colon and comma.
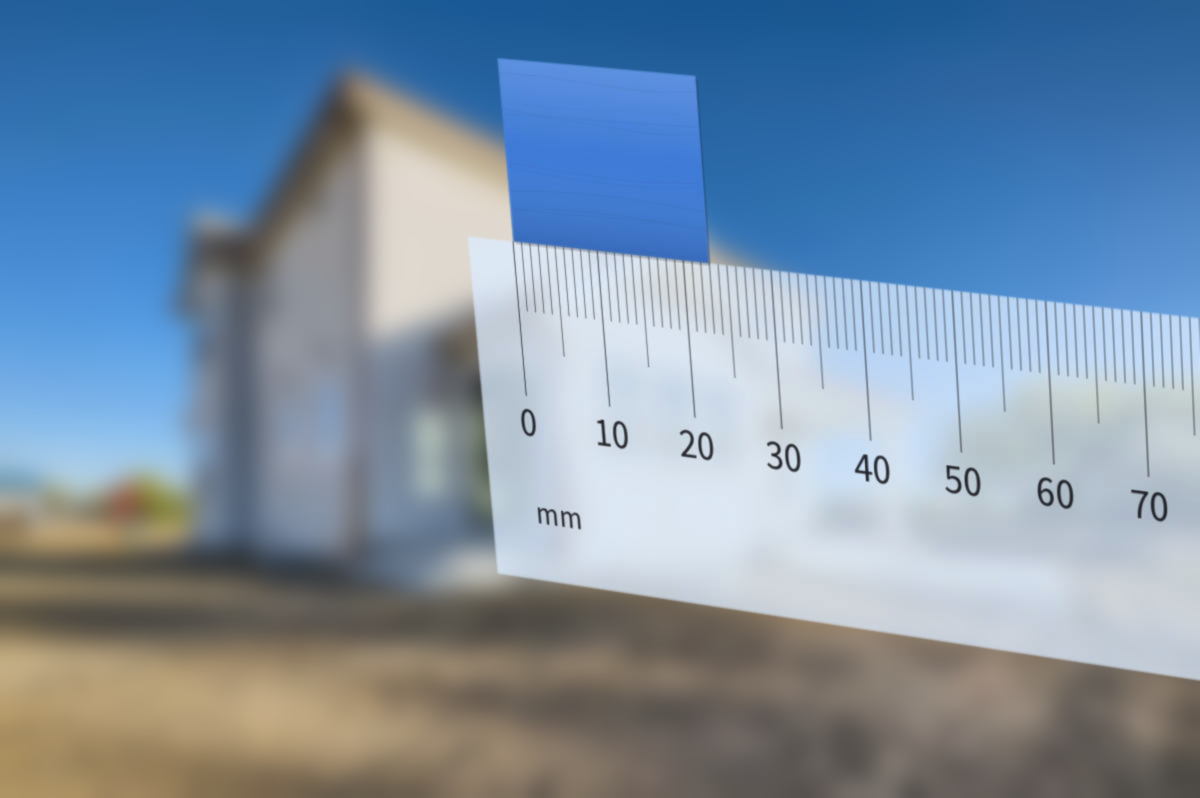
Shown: {"value": 23, "unit": "mm"}
